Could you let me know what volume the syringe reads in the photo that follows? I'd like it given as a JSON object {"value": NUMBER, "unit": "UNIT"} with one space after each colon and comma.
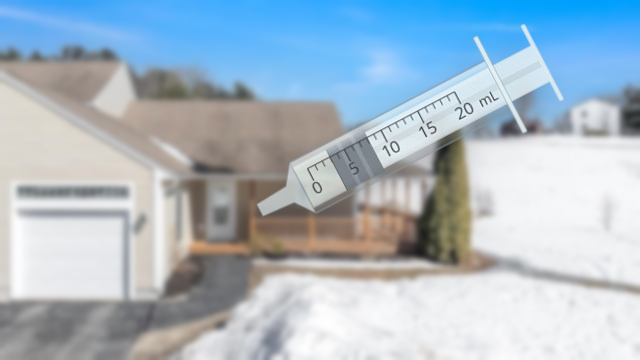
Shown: {"value": 3, "unit": "mL"}
